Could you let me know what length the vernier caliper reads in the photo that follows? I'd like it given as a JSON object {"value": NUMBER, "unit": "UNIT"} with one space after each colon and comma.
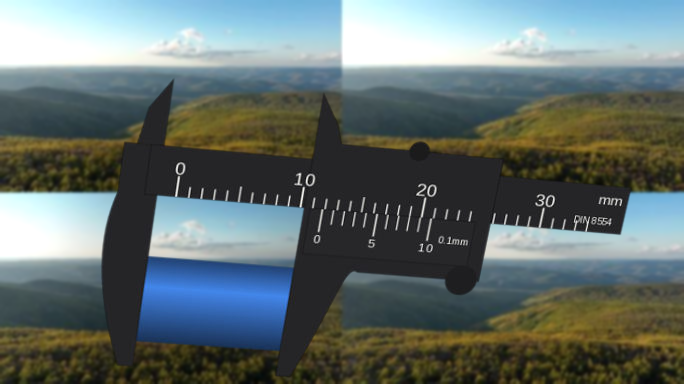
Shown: {"value": 11.8, "unit": "mm"}
